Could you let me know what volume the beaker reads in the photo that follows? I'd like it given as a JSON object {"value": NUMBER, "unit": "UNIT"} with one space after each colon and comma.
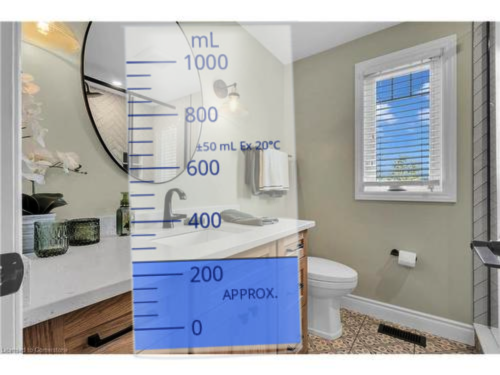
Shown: {"value": 250, "unit": "mL"}
